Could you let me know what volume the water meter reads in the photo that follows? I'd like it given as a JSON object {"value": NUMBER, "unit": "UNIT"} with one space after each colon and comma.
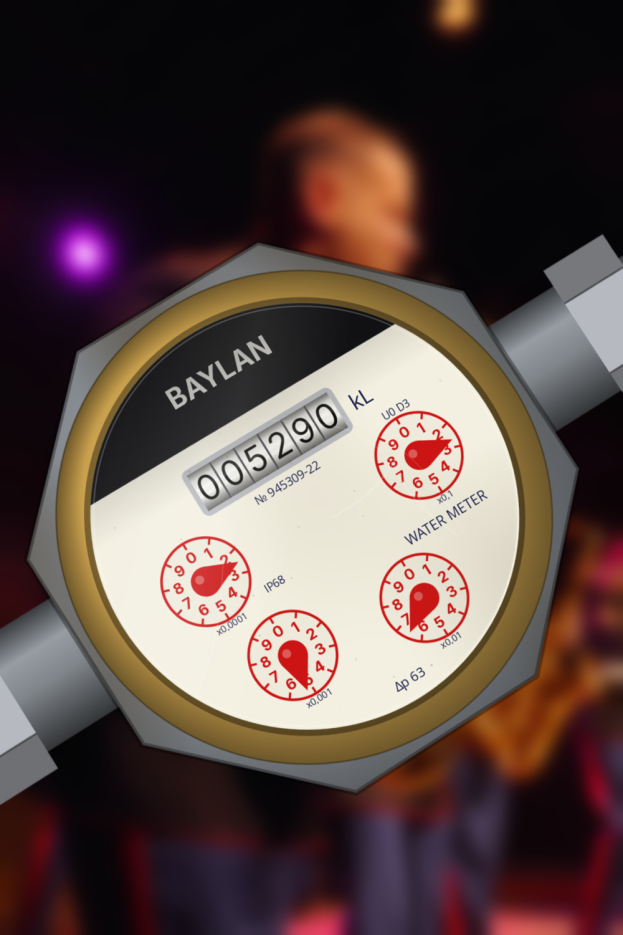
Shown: {"value": 5290.2652, "unit": "kL"}
